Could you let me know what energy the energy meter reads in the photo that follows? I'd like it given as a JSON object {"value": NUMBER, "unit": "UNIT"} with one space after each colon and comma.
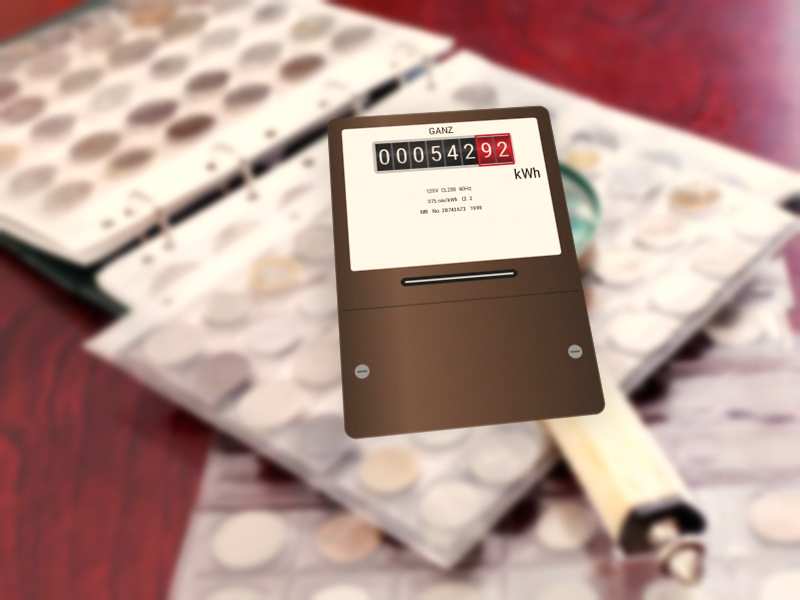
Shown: {"value": 542.92, "unit": "kWh"}
